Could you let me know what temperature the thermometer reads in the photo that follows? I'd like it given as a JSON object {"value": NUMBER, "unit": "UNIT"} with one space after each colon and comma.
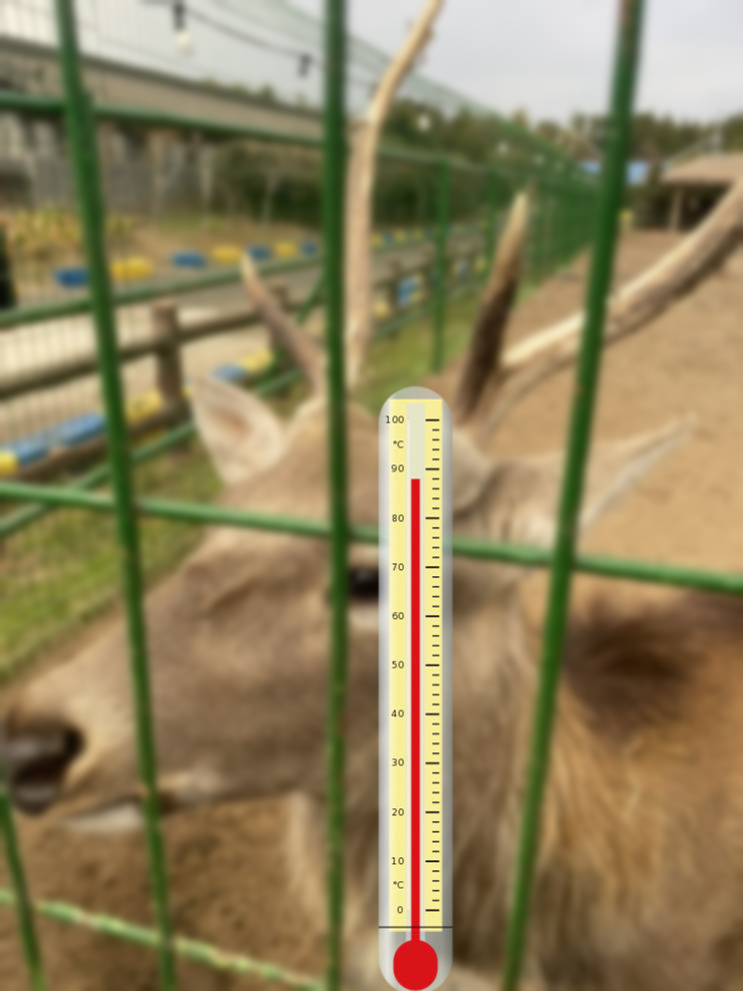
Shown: {"value": 88, "unit": "°C"}
